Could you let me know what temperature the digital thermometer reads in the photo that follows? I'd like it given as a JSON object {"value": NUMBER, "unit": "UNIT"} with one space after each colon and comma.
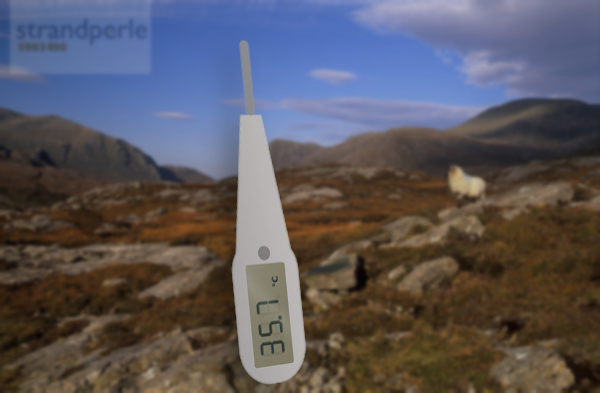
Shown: {"value": 35.7, "unit": "°C"}
